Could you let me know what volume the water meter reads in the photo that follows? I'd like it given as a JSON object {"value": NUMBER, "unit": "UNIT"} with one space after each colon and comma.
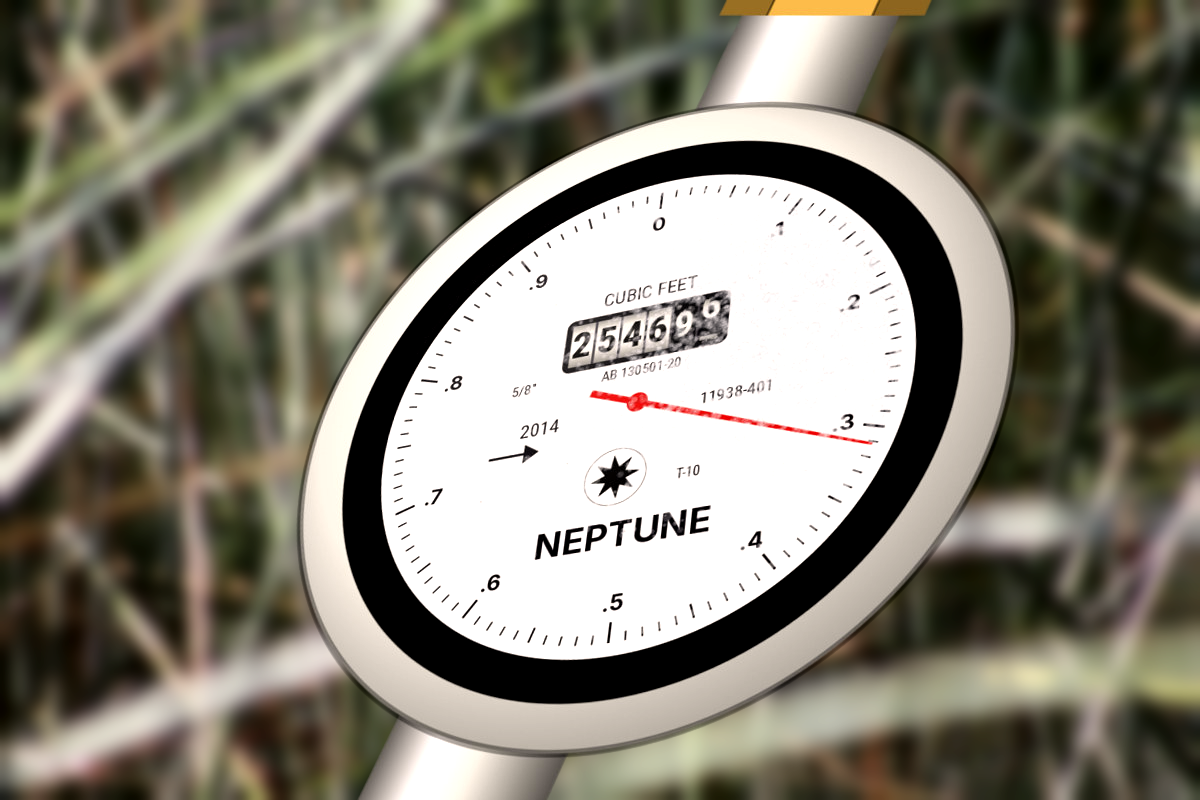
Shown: {"value": 254696.31, "unit": "ft³"}
